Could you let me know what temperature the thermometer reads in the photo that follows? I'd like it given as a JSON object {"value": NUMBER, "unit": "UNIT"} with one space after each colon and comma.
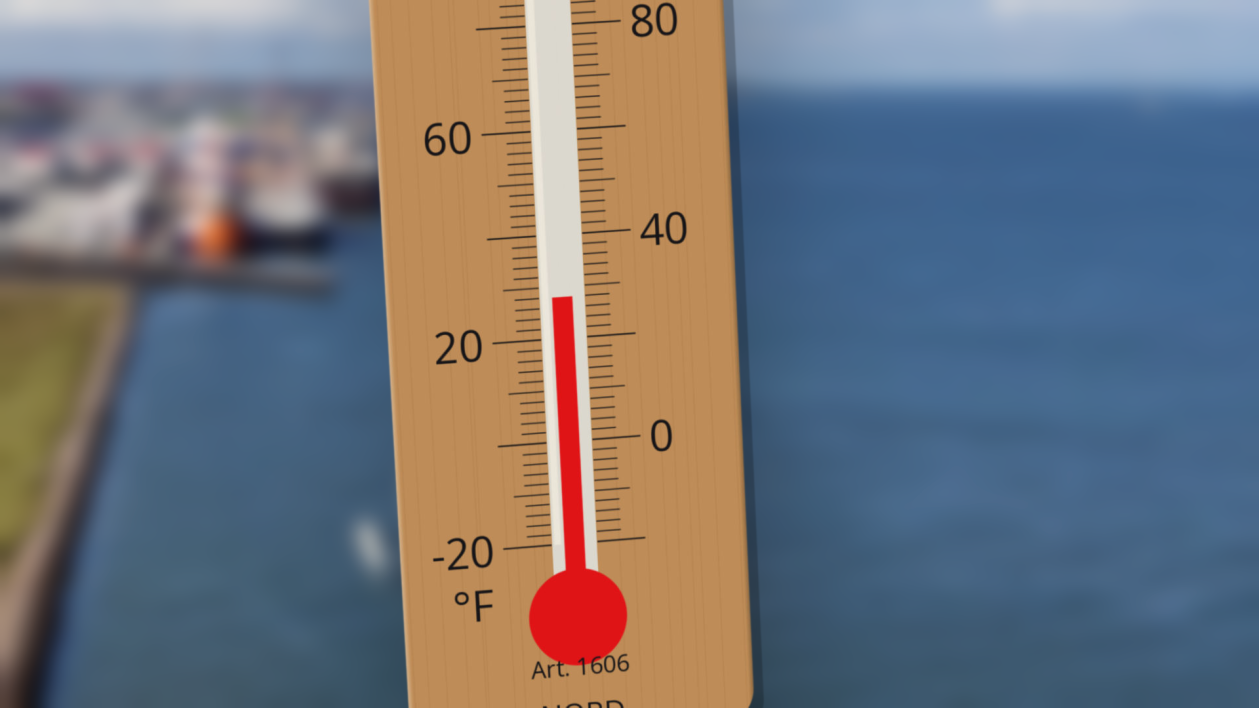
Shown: {"value": 28, "unit": "°F"}
